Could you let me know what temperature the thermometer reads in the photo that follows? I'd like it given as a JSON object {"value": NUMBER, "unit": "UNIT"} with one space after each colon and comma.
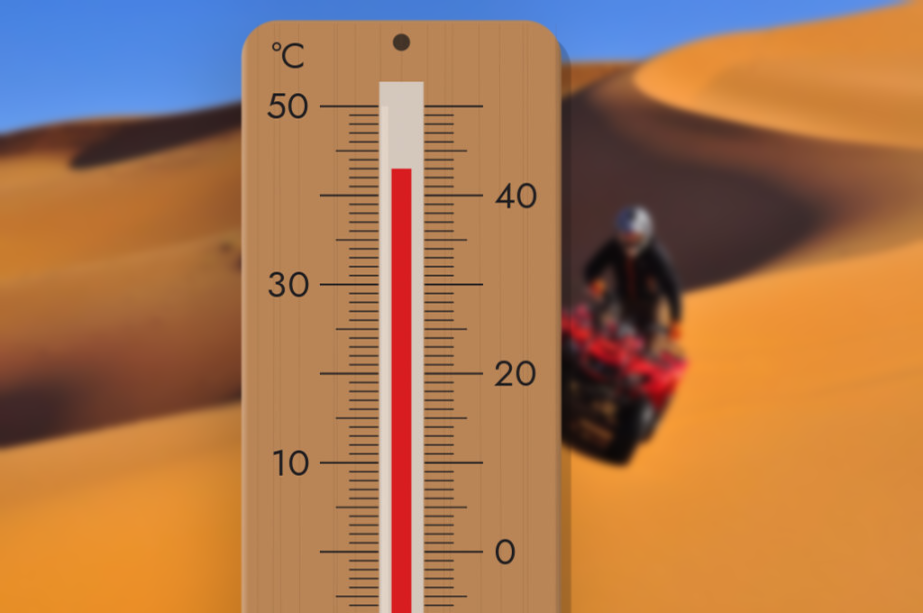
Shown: {"value": 43, "unit": "°C"}
